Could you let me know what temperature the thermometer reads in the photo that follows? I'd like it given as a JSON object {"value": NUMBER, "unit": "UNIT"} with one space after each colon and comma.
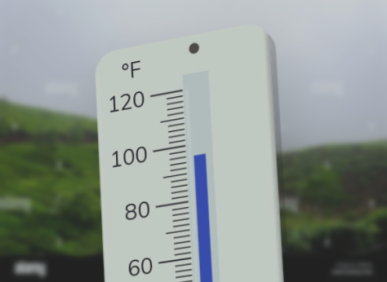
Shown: {"value": 96, "unit": "°F"}
